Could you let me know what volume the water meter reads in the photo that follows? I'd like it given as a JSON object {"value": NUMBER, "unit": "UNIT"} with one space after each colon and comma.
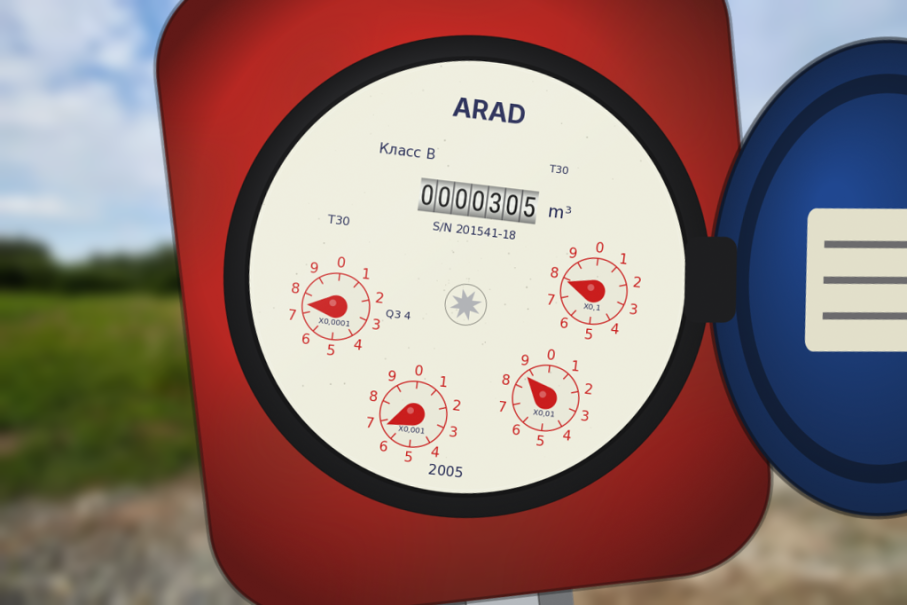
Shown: {"value": 305.7867, "unit": "m³"}
